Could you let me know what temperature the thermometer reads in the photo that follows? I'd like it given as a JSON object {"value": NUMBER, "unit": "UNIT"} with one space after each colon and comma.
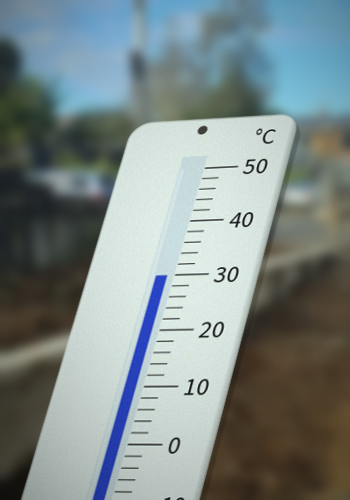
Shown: {"value": 30, "unit": "°C"}
